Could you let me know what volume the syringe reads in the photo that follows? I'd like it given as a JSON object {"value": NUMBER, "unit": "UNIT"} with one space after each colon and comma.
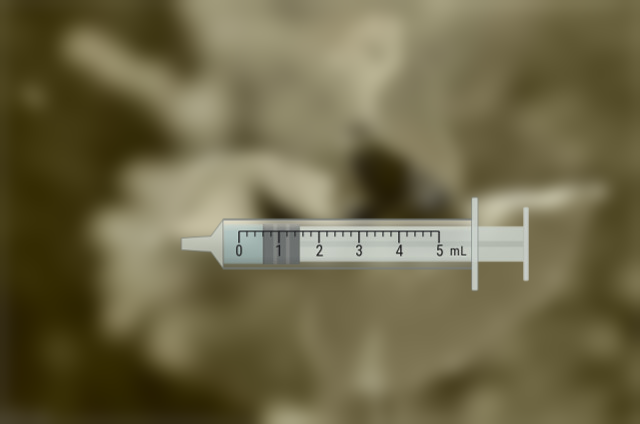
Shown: {"value": 0.6, "unit": "mL"}
